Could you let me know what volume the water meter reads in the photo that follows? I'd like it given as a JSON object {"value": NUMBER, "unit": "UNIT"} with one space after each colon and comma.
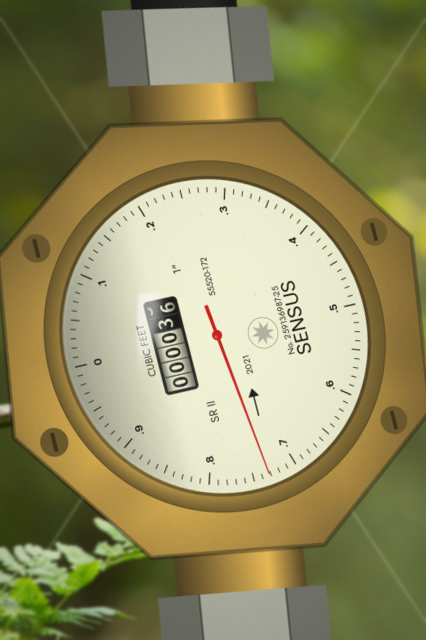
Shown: {"value": 35.73, "unit": "ft³"}
